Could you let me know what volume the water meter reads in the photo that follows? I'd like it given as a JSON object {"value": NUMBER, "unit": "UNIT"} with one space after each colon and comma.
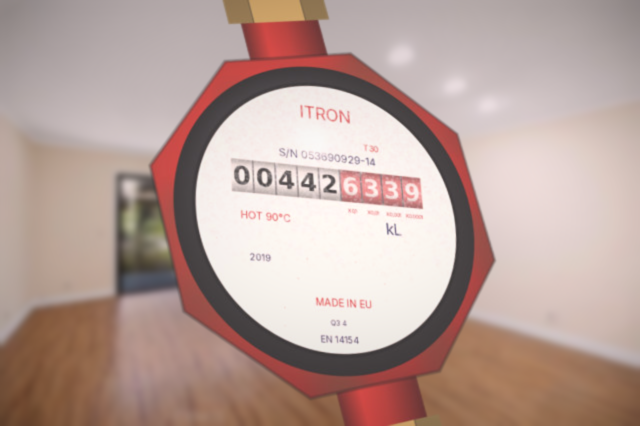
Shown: {"value": 442.6339, "unit": "kL"}
